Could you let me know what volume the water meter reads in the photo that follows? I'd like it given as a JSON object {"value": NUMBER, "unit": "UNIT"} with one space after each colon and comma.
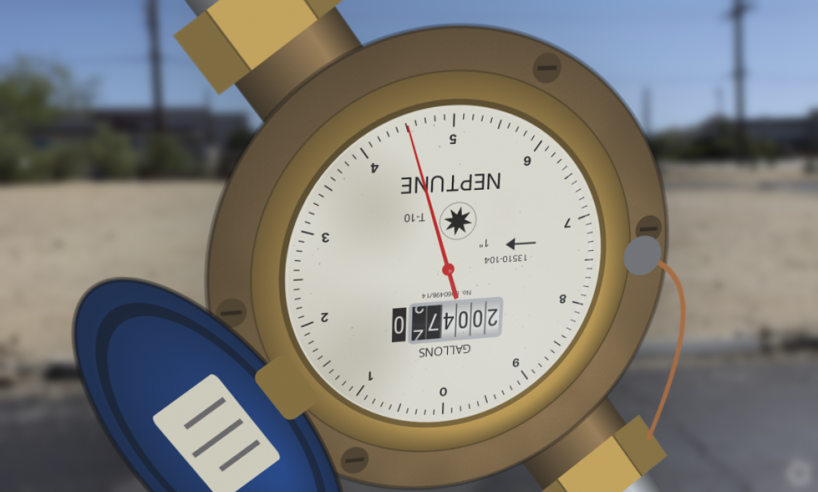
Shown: {"value": 2004724.5, "unit": "gal"}
